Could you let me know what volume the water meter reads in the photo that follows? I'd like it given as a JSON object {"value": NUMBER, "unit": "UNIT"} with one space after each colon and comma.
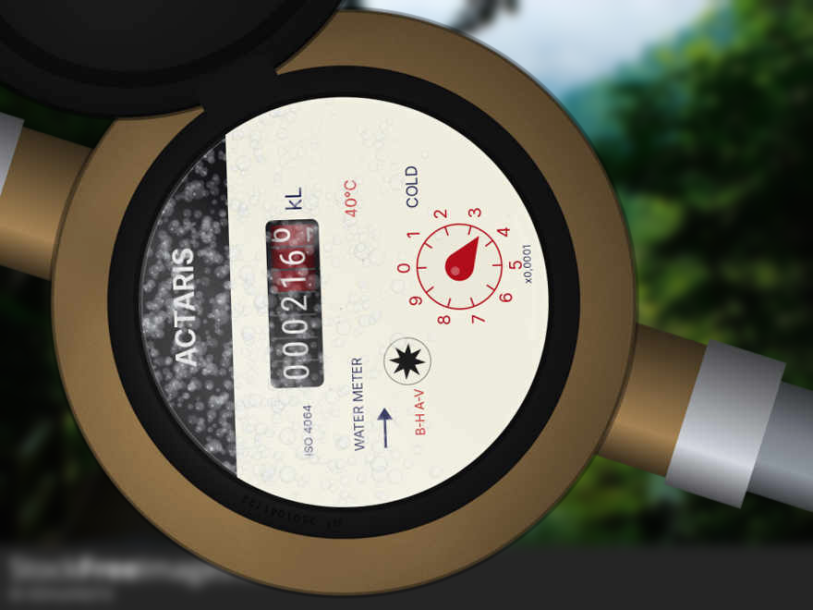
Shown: {"value": 2.1663, "unit": "kL"}
